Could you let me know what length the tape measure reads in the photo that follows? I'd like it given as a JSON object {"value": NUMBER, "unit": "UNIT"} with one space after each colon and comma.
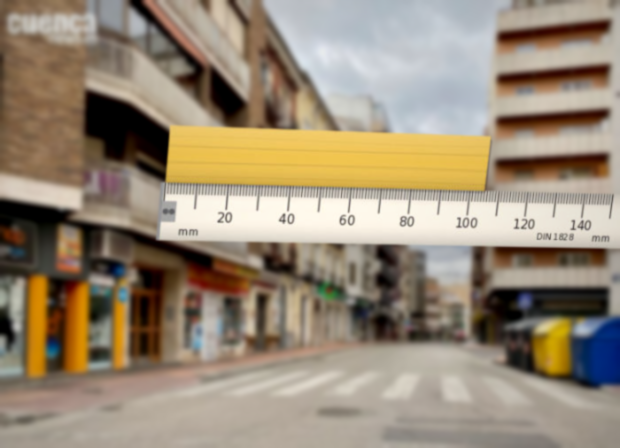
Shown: {"value": 105, "unit": "mm"}
